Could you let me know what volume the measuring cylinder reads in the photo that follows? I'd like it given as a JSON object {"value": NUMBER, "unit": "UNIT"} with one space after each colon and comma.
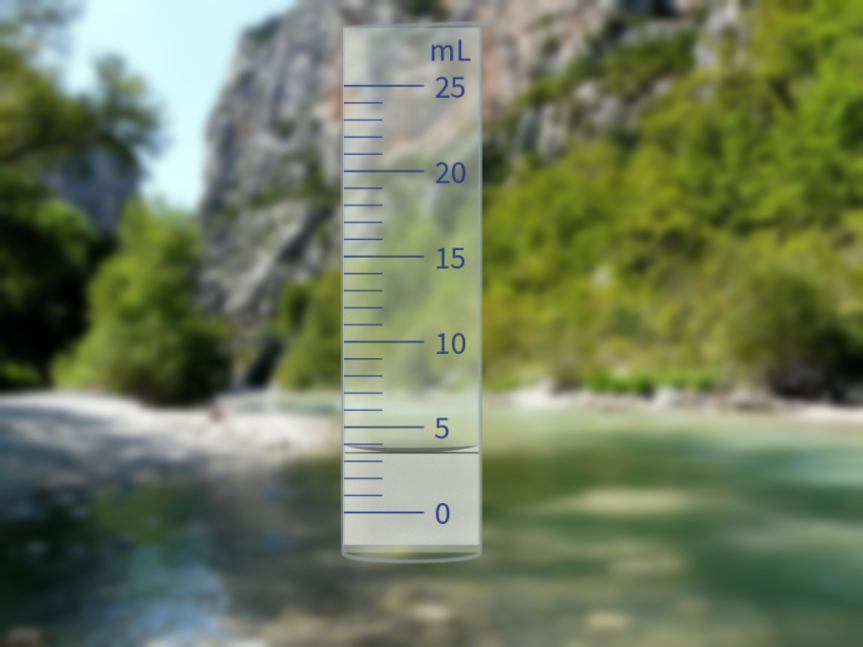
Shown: {"value": 3.5, "unit": "mL"}
